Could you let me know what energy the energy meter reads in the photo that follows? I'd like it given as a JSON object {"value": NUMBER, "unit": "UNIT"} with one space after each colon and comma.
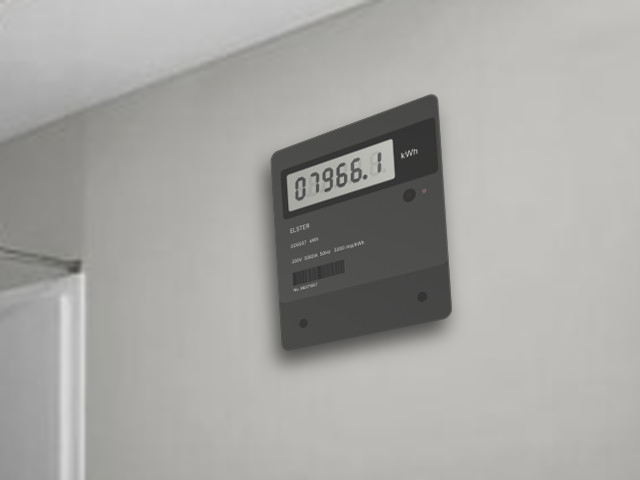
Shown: {"value": 7966.1, "unit": "kWh"}
